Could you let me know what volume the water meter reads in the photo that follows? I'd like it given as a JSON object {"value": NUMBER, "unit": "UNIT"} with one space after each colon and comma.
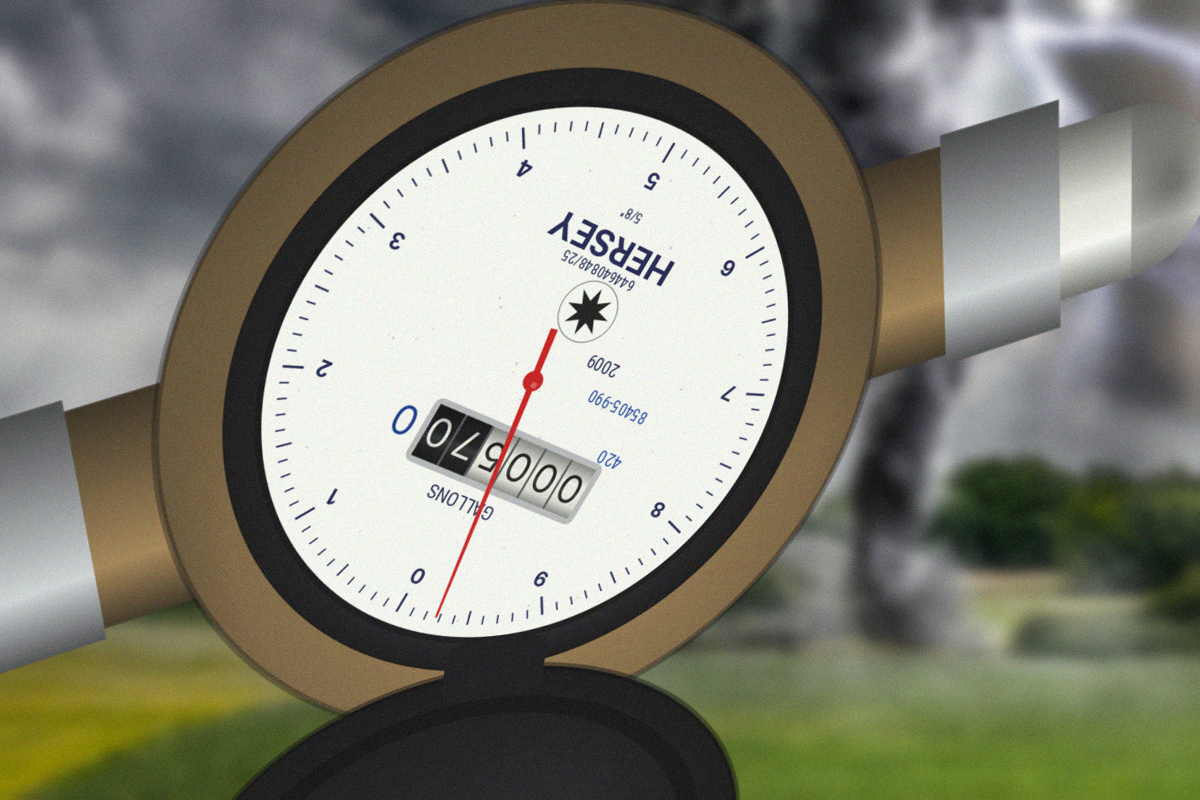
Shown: {"value": 5699.7, "unit": "gal"}
